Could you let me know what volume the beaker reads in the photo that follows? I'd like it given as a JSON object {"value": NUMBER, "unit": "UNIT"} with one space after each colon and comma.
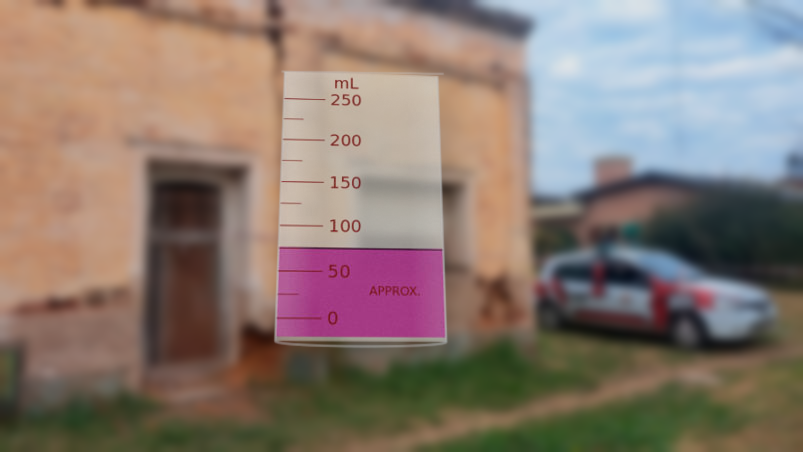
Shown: {"value": 75, "unit": "mL"}
